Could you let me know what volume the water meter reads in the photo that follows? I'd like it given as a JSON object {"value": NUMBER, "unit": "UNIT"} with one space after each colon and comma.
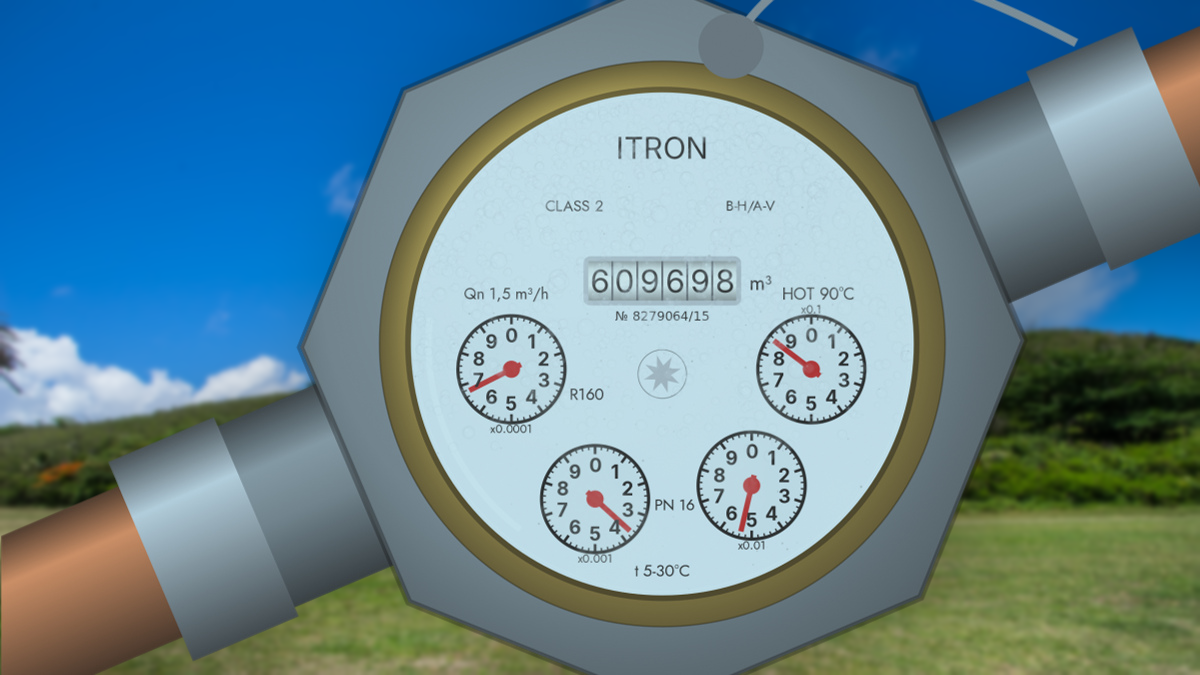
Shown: {"value": 609698.8536, "unit": "m³"}
